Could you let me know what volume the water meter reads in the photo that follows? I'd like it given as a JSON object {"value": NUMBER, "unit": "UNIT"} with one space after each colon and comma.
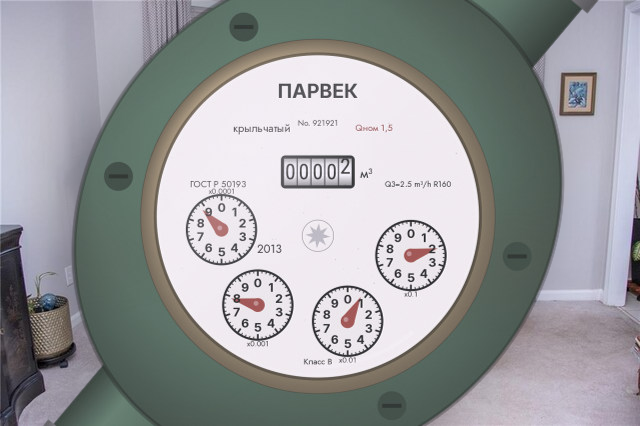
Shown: {"value": 2.2078, "unit": "m³"}
